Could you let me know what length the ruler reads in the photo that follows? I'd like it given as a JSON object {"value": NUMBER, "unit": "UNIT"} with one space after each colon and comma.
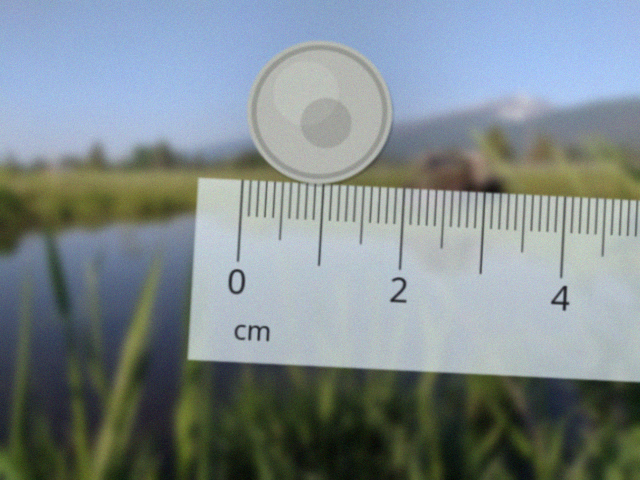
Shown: {"value": 1.8, "unit": "cm"}
